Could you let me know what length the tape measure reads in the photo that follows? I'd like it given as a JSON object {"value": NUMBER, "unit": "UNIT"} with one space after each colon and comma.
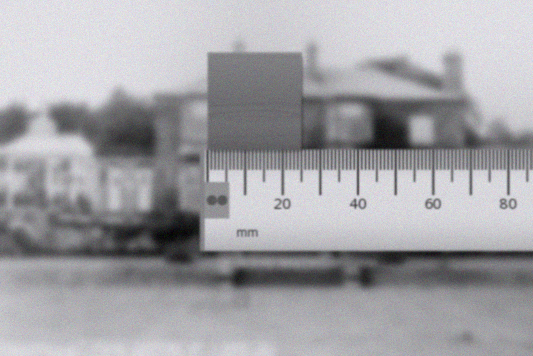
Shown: {"value": 25, "unit": "mm"}
